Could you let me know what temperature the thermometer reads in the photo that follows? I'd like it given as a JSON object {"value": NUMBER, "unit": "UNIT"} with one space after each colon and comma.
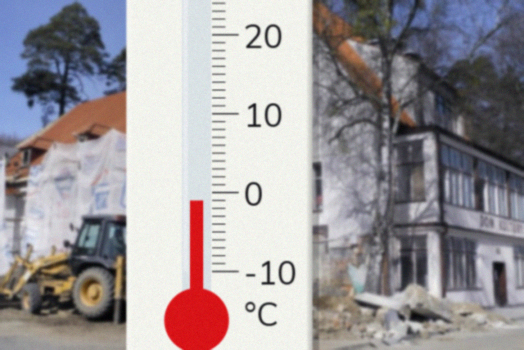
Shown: {"value": -1, "unit": "°C"}
